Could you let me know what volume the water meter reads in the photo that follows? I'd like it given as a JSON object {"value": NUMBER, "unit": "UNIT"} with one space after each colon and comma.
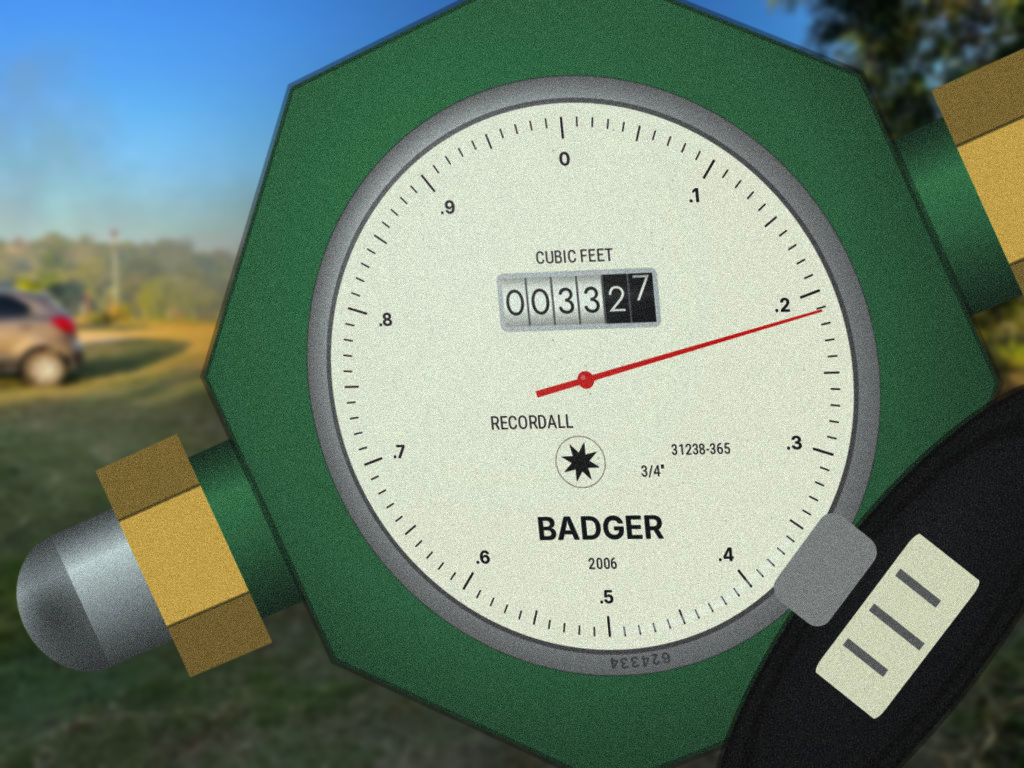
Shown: {"value": 3327.21, "unit": "ft³"}
